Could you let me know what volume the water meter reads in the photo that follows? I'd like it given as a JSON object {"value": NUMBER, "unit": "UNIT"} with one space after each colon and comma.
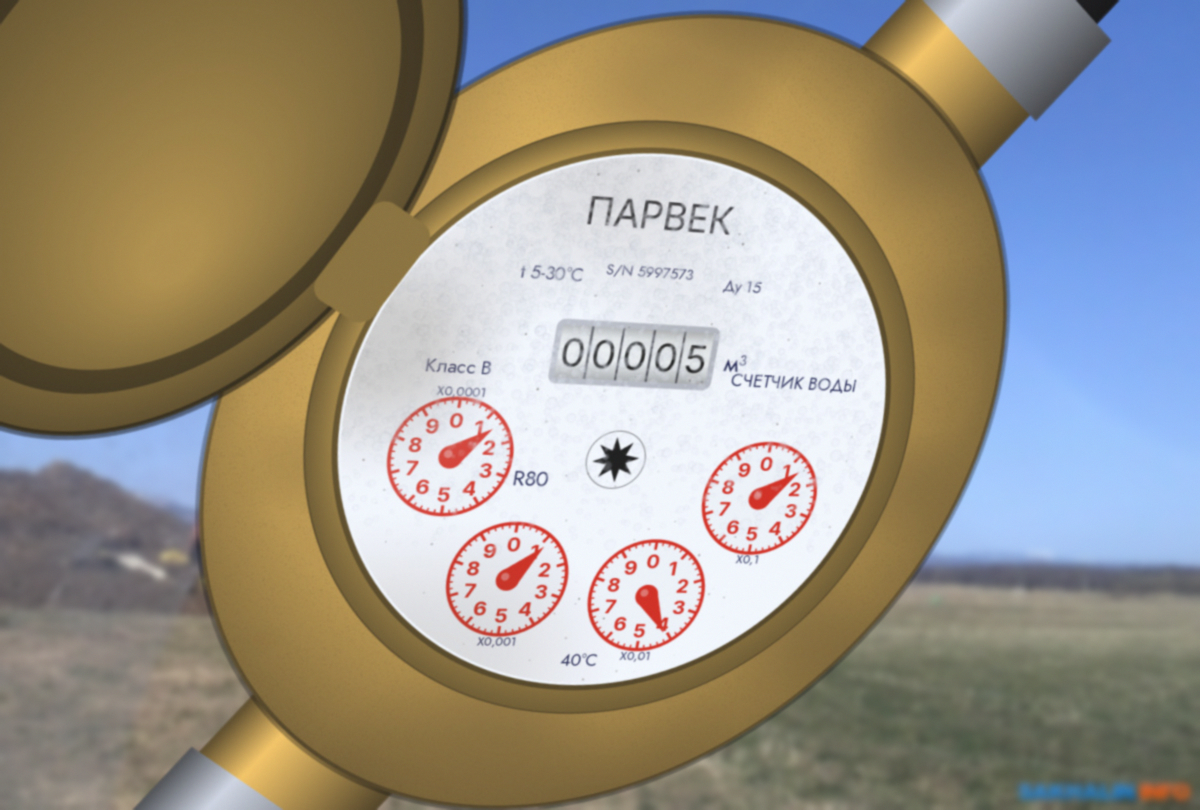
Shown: {"value": 5.1411, "unit": "m³"}
